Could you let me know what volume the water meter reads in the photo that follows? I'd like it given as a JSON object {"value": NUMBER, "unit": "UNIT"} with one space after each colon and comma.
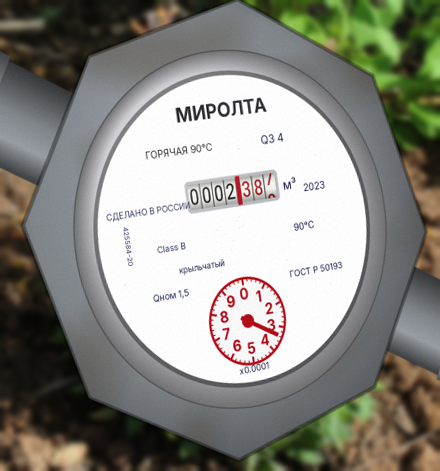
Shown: {"value": 2.3873, "unit": "m³"}
